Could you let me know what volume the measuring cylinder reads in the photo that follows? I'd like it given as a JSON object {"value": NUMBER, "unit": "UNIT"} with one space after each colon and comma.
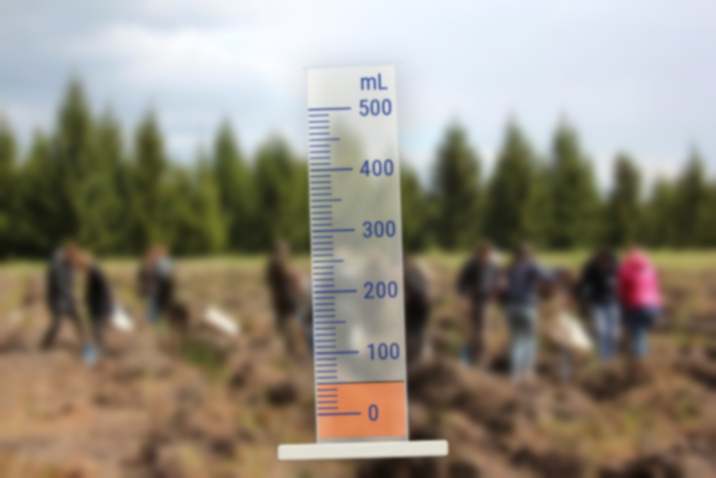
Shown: {"value": 50, "unit": "mL"}
